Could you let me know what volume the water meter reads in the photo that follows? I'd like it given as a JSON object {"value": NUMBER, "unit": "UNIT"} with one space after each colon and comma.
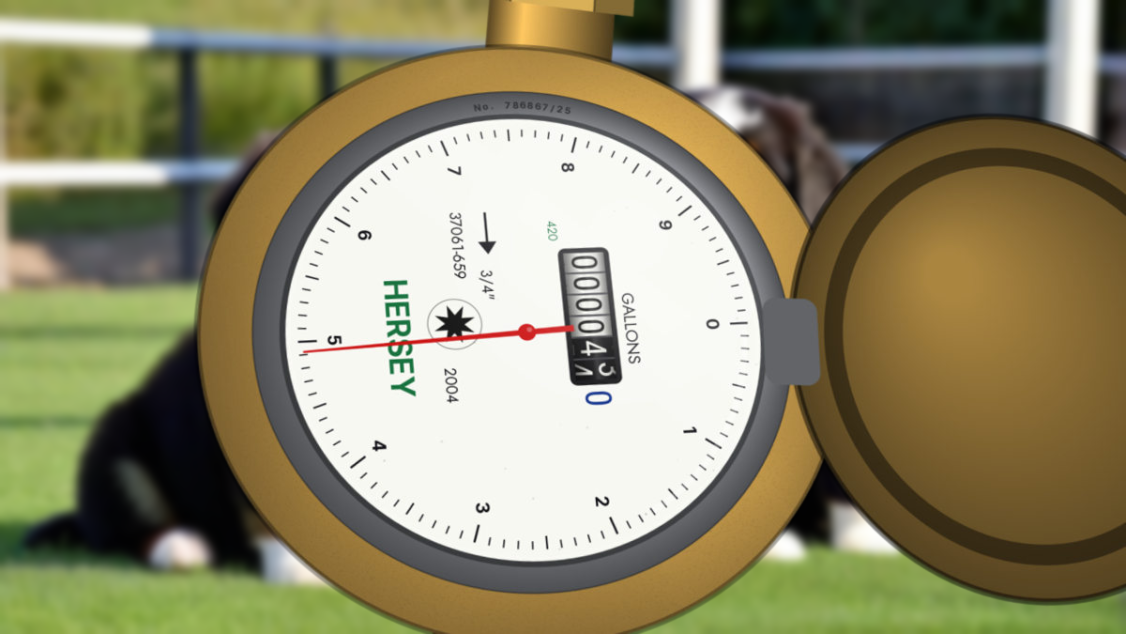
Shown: {"value": 434.9, "unit": "gal"}
